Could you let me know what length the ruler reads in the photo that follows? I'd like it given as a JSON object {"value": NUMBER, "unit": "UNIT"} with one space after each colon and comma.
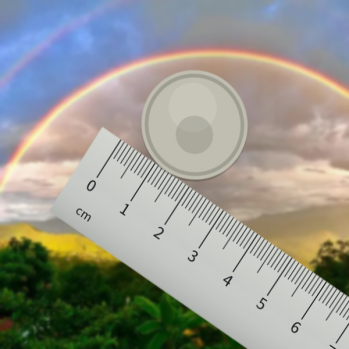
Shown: {"value": 2.6, "unit": "cm"}
